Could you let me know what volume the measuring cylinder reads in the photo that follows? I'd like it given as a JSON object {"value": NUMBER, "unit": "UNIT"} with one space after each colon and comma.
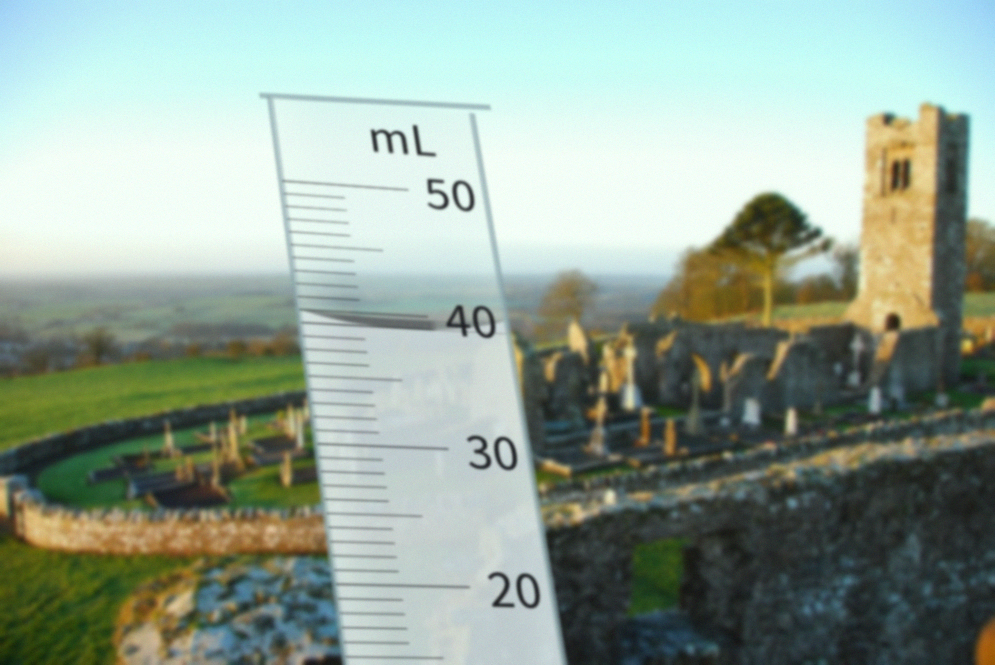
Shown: {"value": 39, "unit": "mL"}
